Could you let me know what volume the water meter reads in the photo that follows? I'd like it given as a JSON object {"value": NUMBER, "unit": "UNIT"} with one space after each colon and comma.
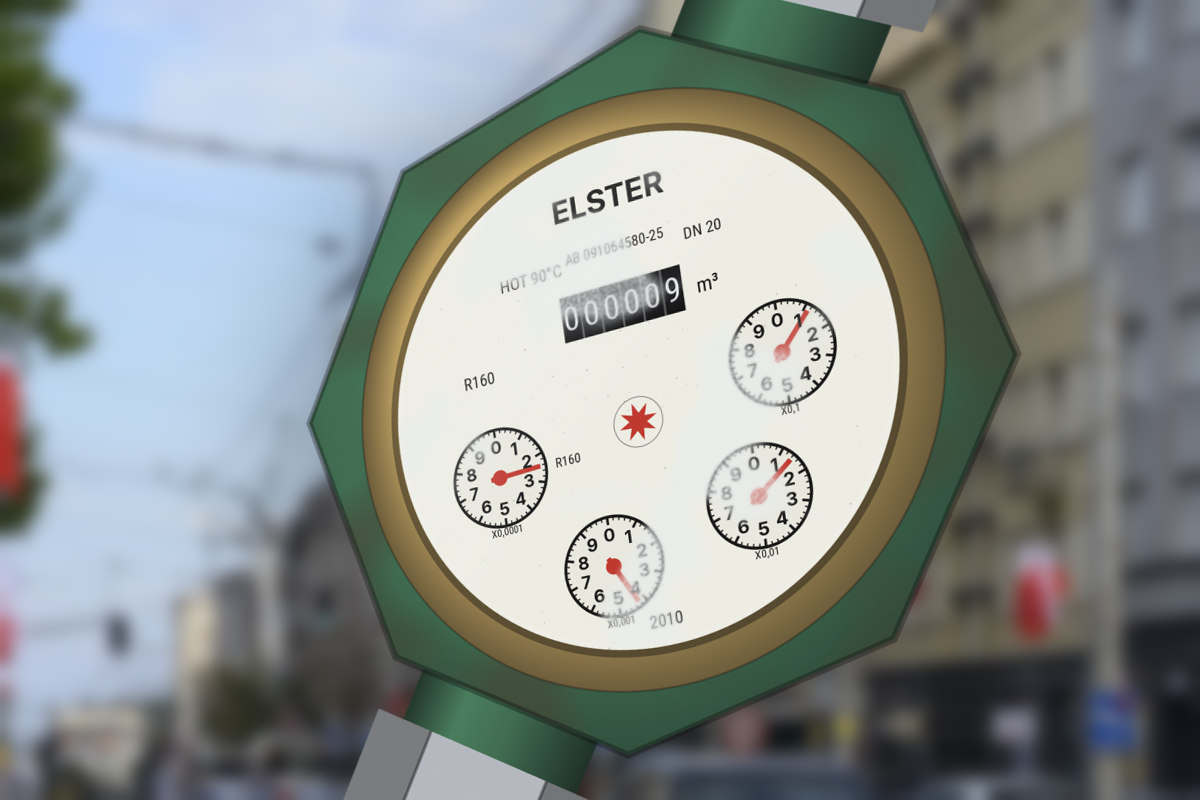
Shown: {"value": 9.1142, "unit": "m³"}
